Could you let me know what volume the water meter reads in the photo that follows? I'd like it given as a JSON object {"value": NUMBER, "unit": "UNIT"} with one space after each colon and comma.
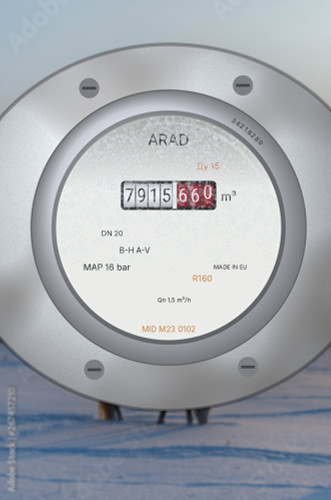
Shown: {"value": 7915.660, "unit": "m³"}
